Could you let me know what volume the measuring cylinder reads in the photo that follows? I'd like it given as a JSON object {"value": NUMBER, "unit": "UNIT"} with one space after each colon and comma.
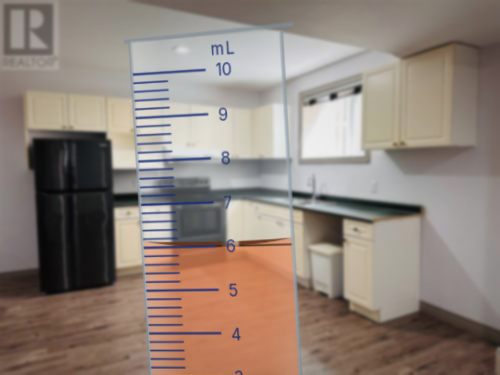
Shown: {"value": 6, "unit": "mL"}
